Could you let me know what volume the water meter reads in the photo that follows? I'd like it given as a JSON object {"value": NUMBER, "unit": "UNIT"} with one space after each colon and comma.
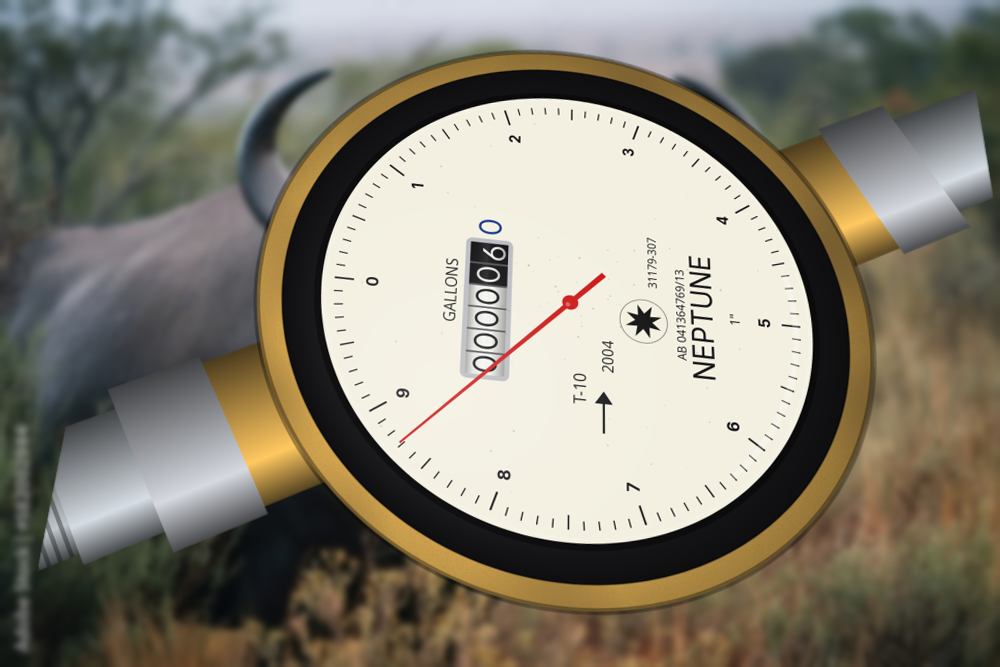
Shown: {"value": 58.7, "unit": "gal"}
